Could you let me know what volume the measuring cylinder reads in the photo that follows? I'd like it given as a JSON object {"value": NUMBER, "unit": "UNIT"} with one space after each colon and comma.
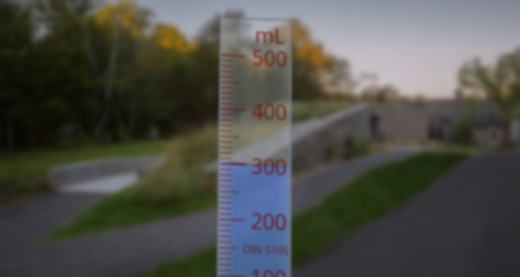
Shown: {"value": 300, "unit": "mL"}
